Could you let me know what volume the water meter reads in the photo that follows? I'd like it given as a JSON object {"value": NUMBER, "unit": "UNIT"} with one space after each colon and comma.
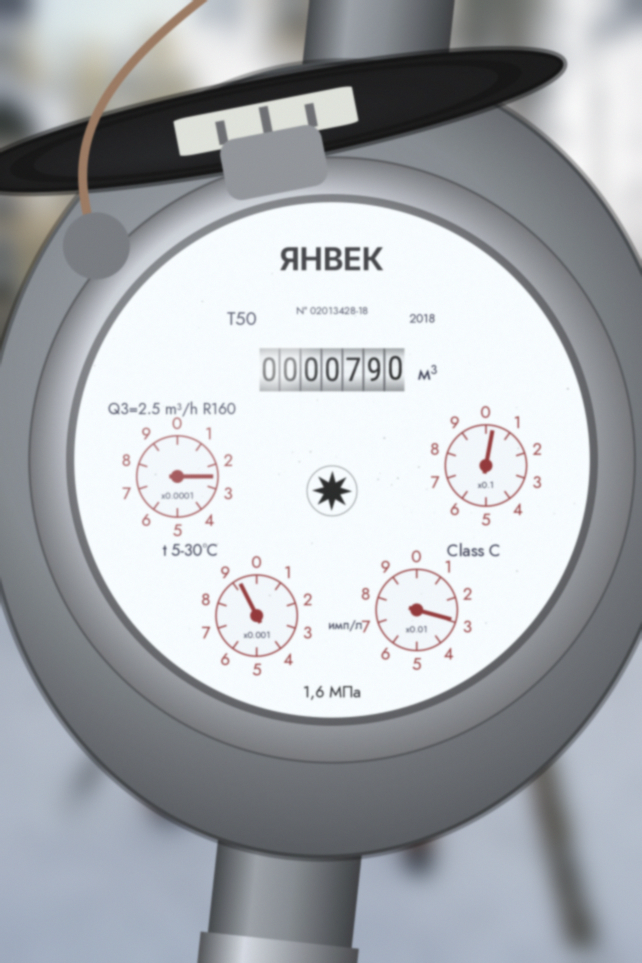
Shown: {"value": 790.0292, "unit": "m³"}
